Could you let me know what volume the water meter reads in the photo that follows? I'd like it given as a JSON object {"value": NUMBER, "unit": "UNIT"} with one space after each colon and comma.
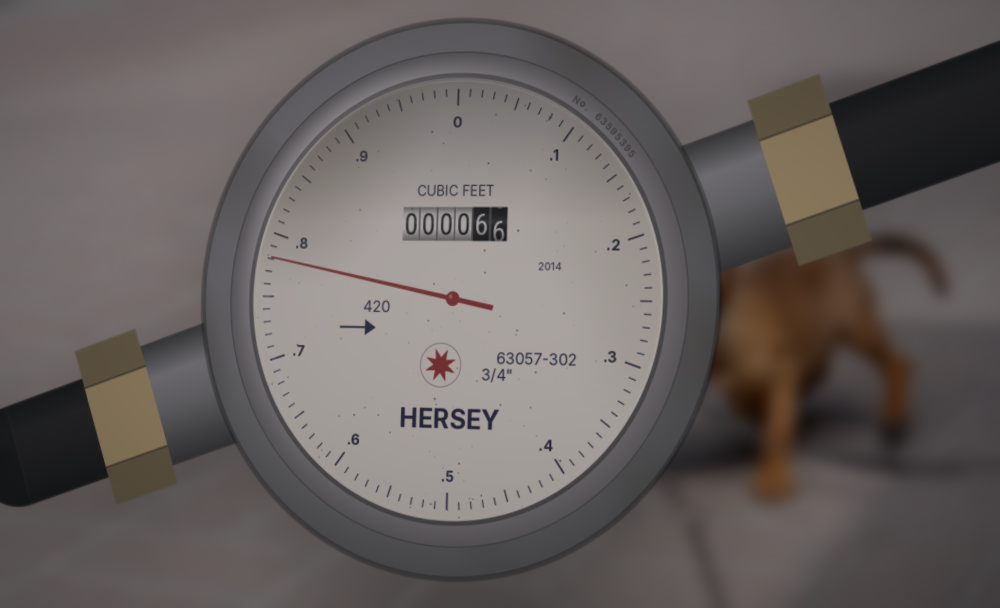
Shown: {"value": 65.78, "unit": "ft³"}
